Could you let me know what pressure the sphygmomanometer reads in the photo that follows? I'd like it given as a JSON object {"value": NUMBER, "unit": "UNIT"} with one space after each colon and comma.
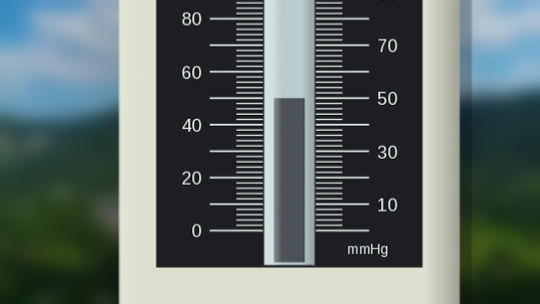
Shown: {"value": 50, "unit": "mmHg"}
